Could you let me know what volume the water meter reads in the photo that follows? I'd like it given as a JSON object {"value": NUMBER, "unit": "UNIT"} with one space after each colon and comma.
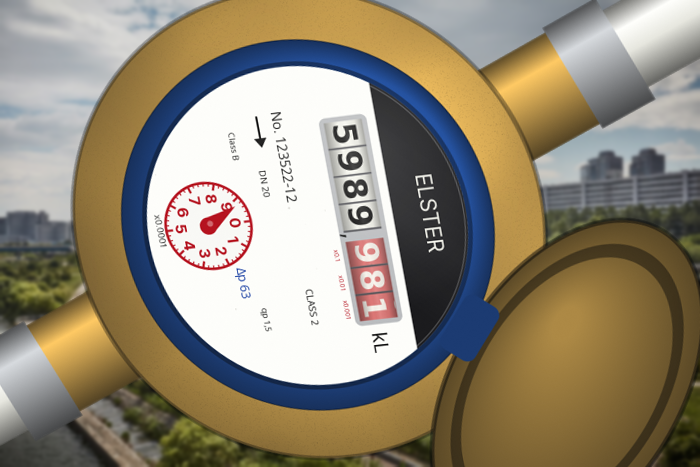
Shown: {"value": 5989.9809, "unit": "kL"}
